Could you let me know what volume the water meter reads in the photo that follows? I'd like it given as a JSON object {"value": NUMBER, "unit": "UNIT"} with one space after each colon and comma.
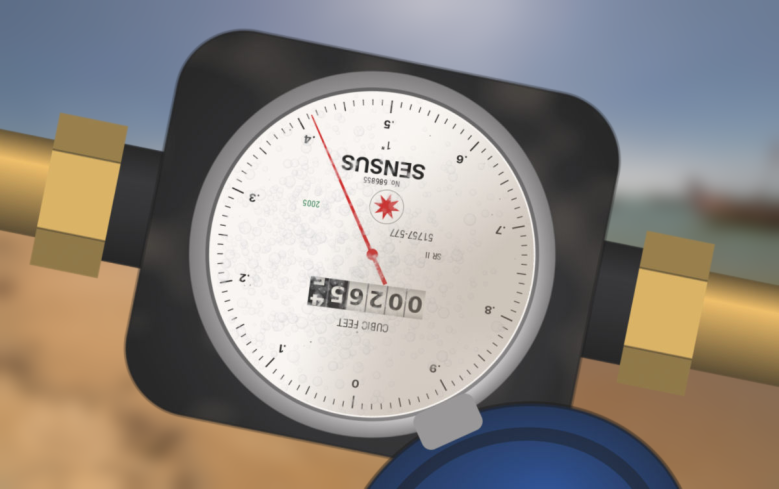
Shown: {"value": 2654.41, "unit": "ft³"}
